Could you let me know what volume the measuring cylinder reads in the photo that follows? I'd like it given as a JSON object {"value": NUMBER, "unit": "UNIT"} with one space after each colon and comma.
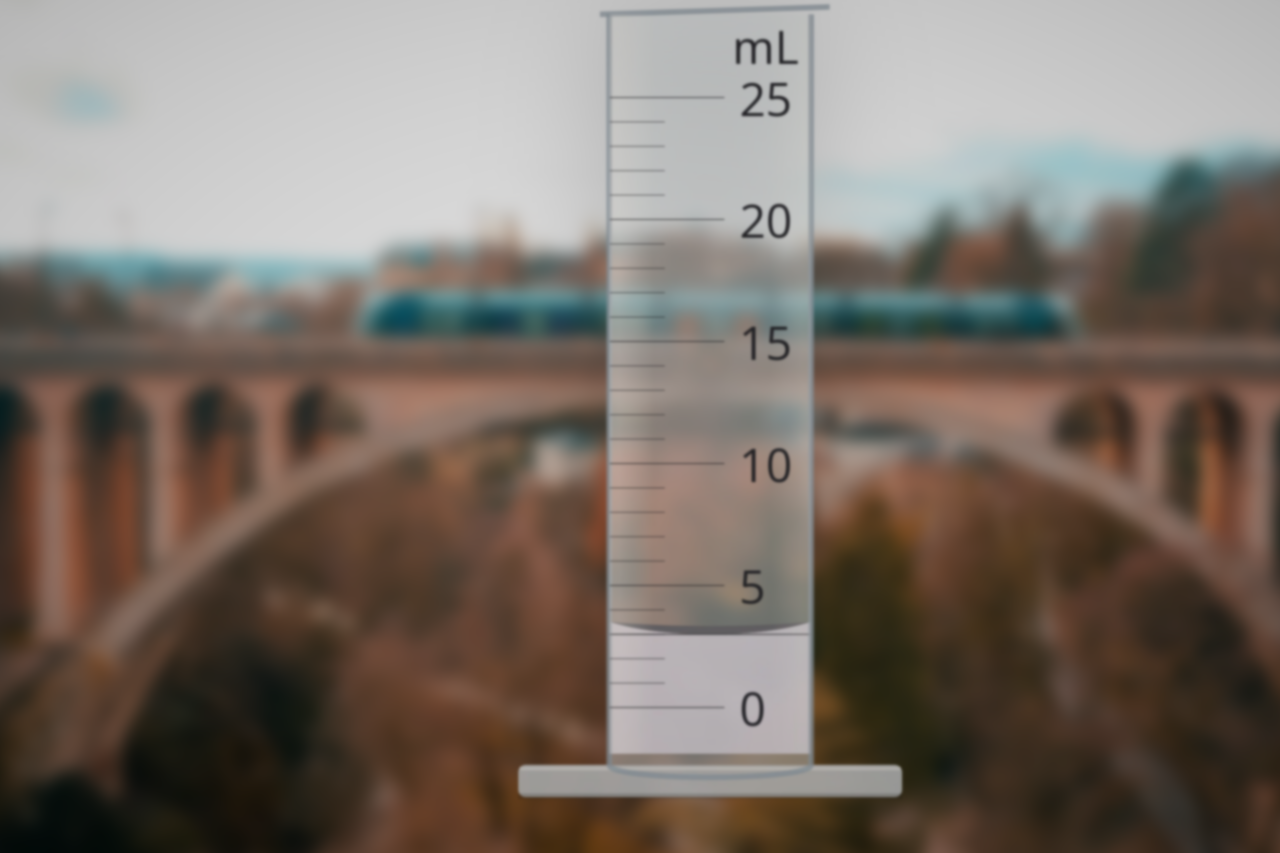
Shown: {"value": 3, "unit": "mL"}
